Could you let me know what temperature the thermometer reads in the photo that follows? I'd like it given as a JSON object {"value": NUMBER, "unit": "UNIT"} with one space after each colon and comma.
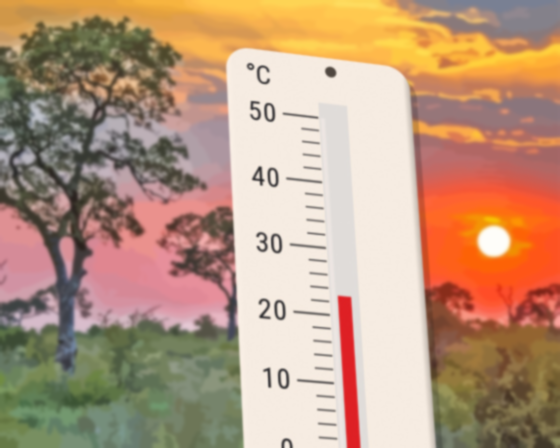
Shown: {"value": 23, "unit": "°C"}
